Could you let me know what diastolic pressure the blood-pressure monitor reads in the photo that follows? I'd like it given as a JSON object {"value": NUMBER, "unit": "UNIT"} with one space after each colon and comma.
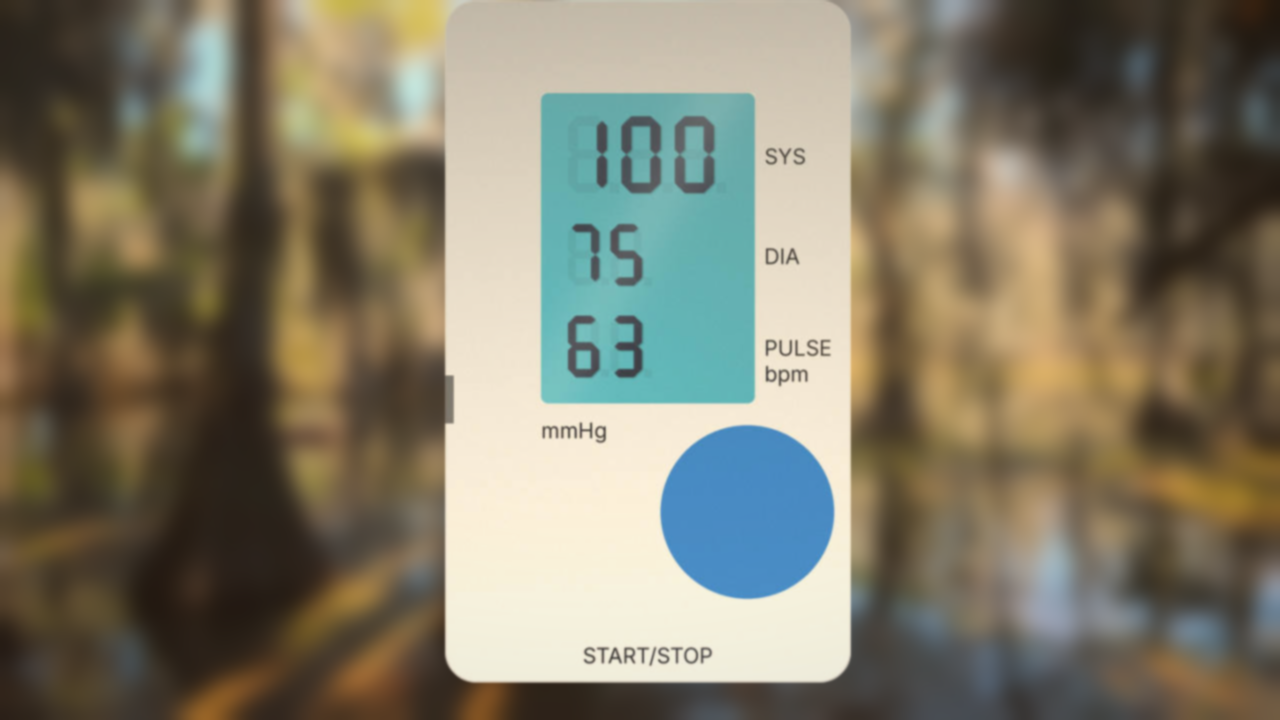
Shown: {"value": 75, "unit": "mmHg"}
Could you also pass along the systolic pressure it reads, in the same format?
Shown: {"value": 100, "unit": "mmHg"}
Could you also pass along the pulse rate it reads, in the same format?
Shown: {"value": 63, "unit": "bpm"}
